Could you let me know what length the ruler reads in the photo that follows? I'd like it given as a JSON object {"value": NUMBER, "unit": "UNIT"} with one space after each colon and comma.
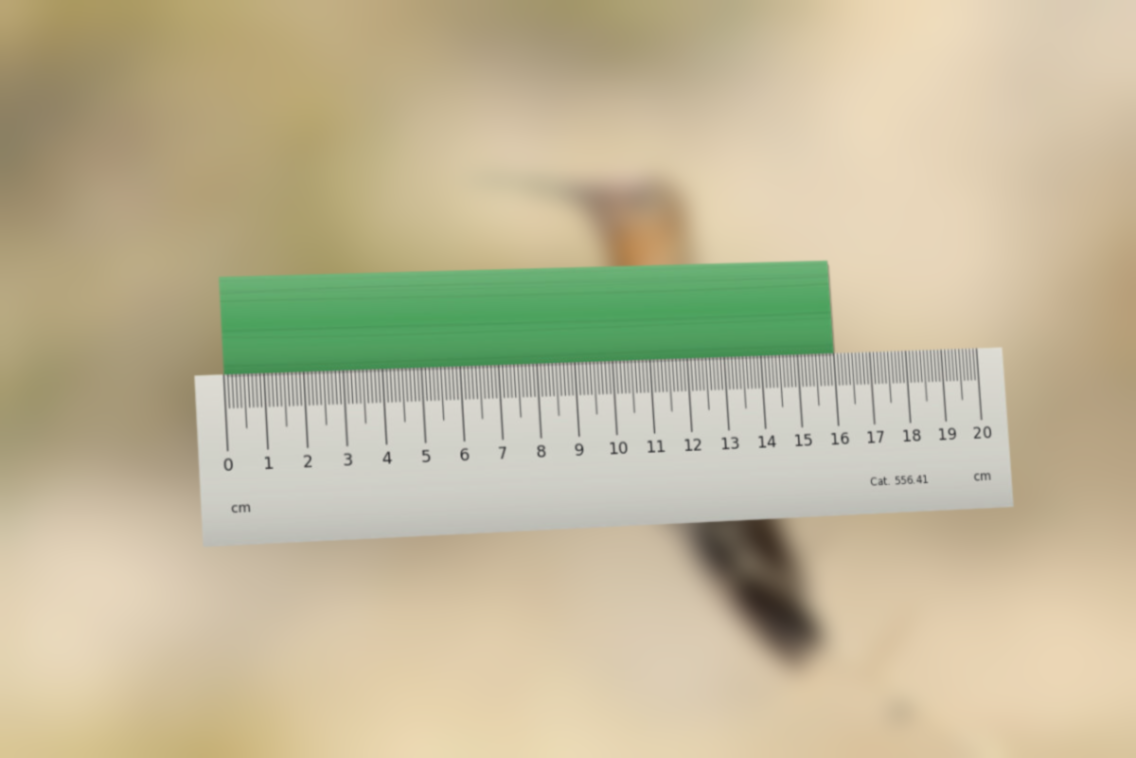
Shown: {"value": 16, "unit": "cm"}
